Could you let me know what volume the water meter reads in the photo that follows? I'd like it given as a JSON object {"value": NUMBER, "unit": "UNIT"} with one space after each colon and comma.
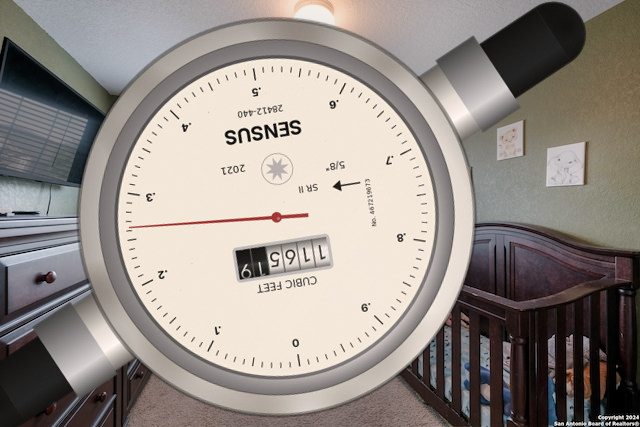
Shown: {"value": 116519.26, "unit": "ft³"}
